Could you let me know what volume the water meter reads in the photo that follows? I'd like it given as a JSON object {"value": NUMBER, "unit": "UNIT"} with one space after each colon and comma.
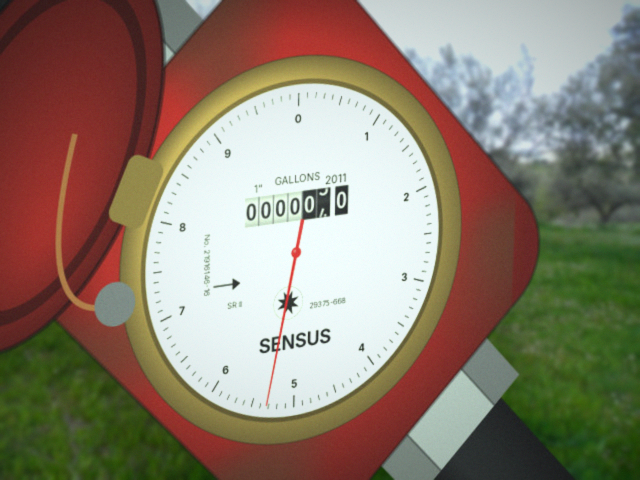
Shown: {"value": 35.3, "unit": "gal"}
